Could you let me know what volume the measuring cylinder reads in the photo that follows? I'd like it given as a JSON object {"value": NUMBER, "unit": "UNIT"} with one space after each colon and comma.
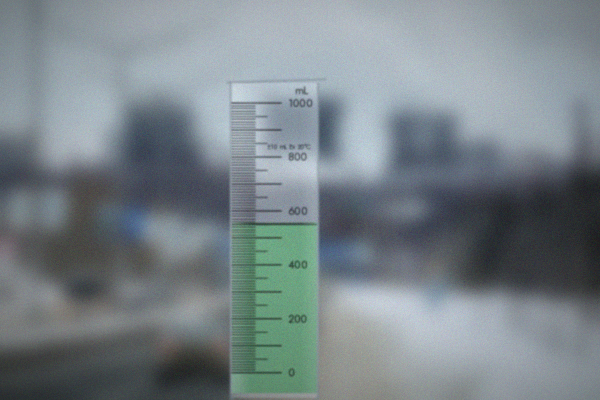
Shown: {"value": 550, "unit": "mL"}
